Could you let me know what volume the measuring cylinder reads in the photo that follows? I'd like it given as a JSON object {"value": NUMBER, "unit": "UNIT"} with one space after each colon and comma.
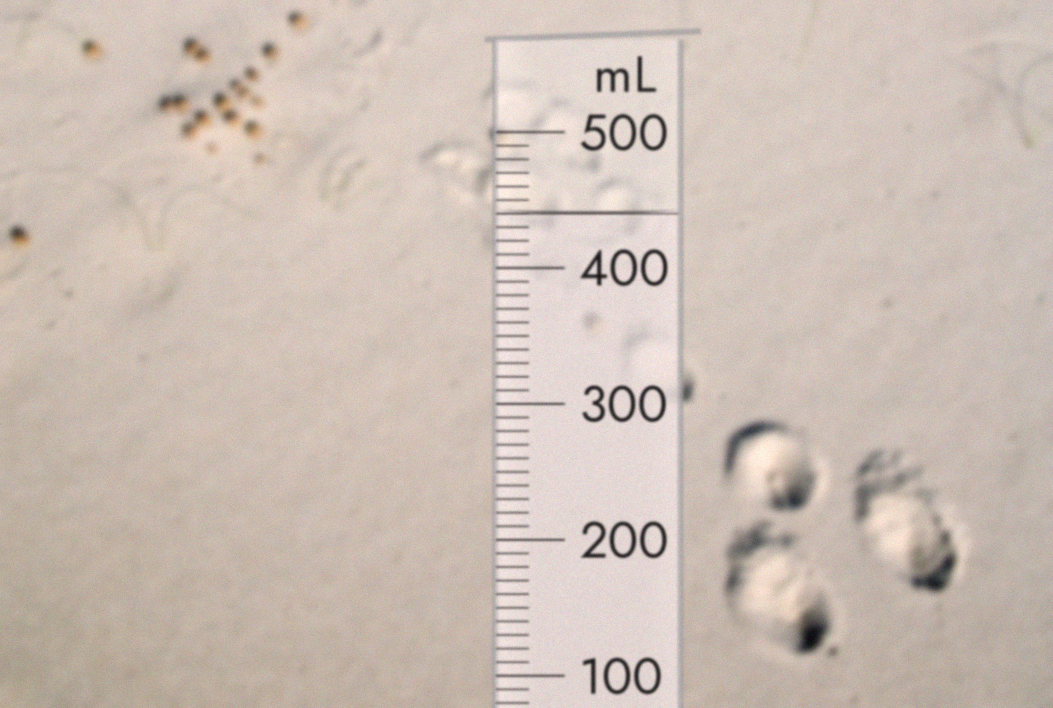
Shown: {"value": 440, "unit": "mL"}
